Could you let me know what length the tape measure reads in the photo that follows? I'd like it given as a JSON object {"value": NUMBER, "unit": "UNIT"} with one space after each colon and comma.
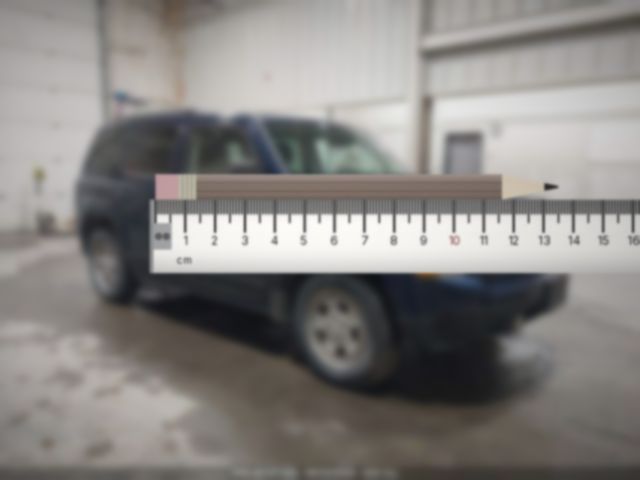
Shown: {"value": 13.5, "unit": "cm"}
